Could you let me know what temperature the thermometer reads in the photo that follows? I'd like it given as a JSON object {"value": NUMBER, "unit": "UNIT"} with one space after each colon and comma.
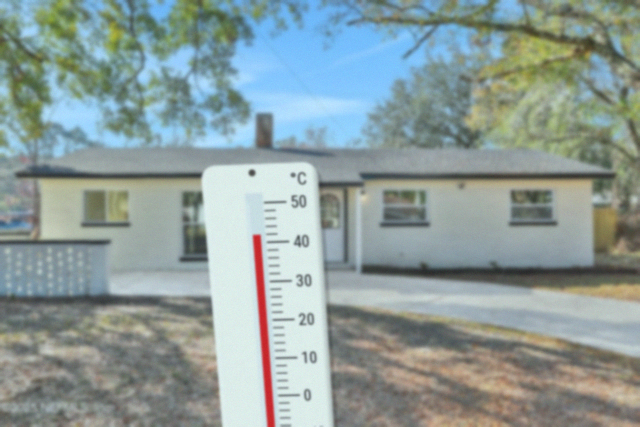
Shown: {"value": 42, "unit": "°C"}
